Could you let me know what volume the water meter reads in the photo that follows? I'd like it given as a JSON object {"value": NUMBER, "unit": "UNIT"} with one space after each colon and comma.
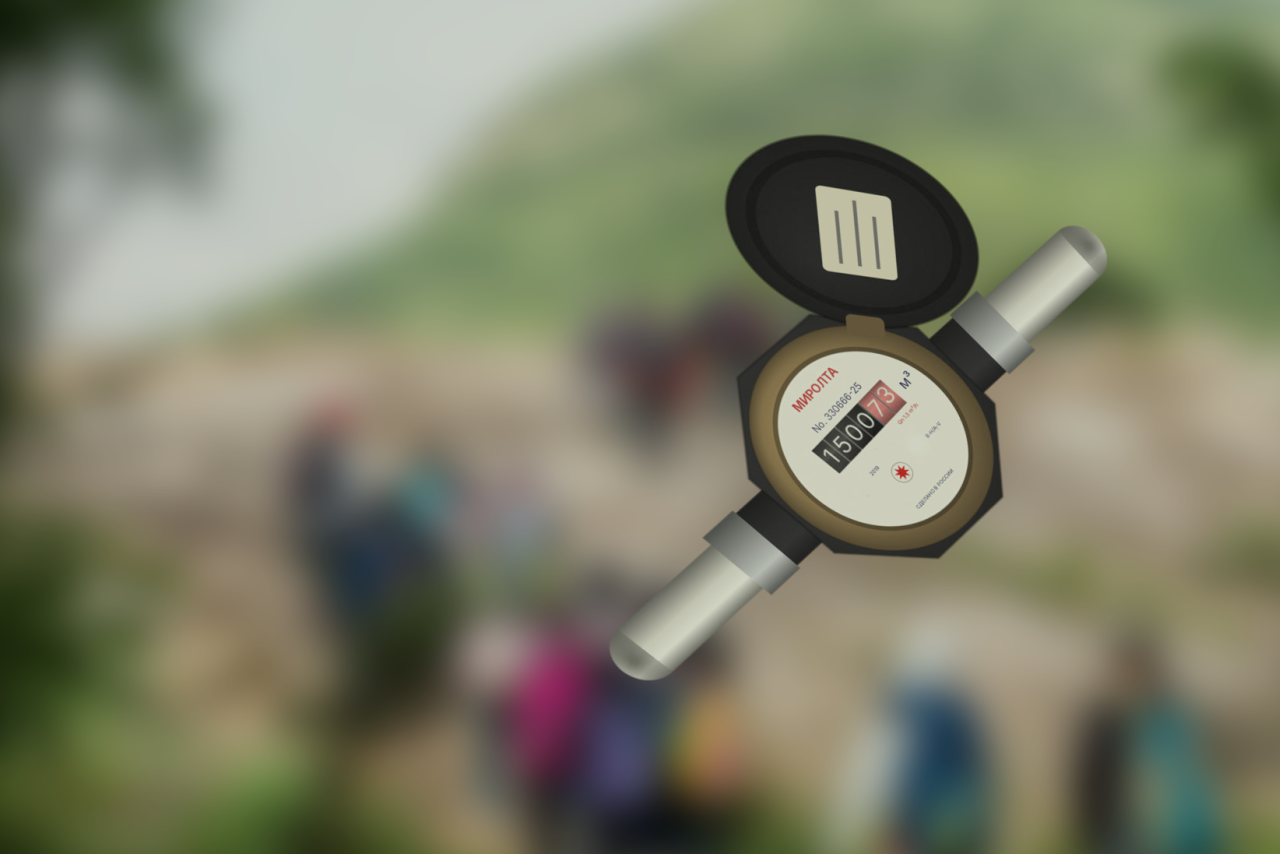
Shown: {"value": 1500.73, "unit": "m³"}
